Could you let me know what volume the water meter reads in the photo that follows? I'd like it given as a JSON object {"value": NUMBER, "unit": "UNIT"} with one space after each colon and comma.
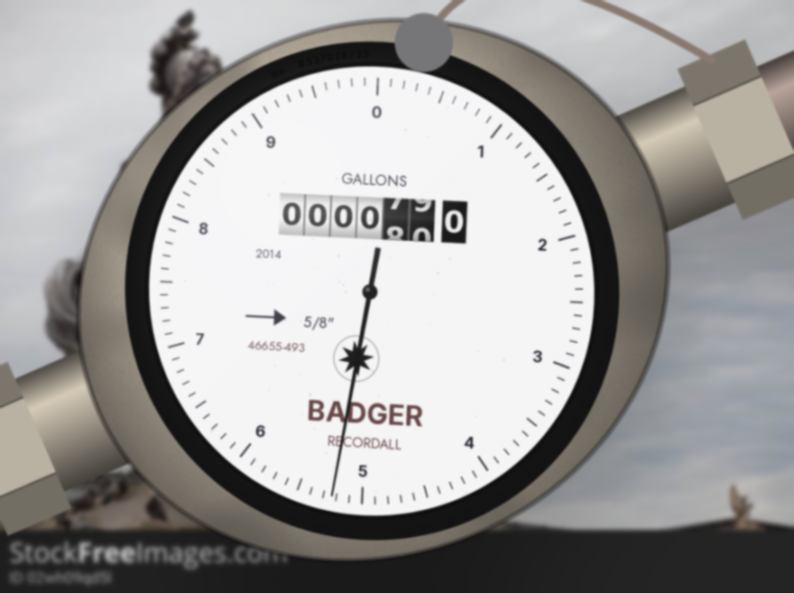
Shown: {"value": 795.2, "unit": "gal"}
